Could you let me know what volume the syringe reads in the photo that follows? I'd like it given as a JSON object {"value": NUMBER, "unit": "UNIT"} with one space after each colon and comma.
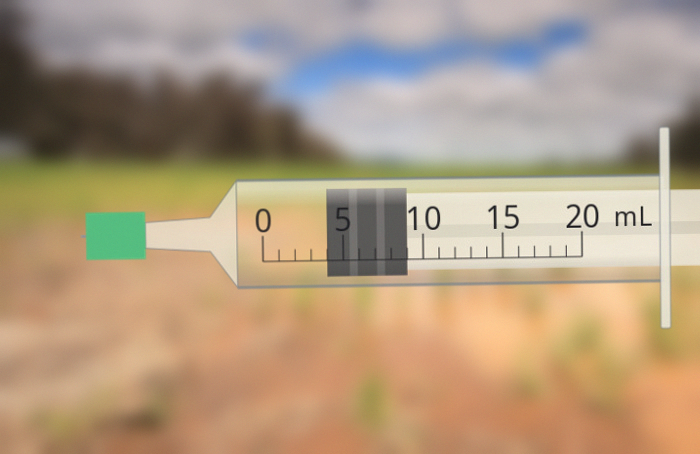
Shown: {"value": 4, "unit": "mL"}
